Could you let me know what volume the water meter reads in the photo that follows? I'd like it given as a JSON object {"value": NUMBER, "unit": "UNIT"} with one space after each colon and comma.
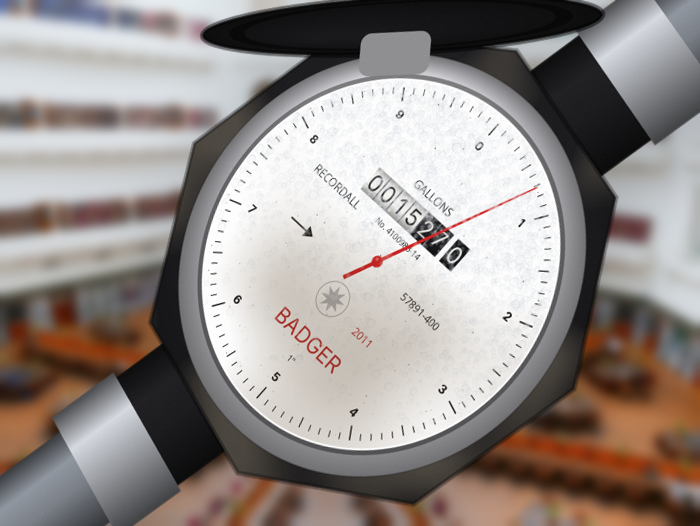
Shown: {"value": 15270.7, "unit": "gal"}
